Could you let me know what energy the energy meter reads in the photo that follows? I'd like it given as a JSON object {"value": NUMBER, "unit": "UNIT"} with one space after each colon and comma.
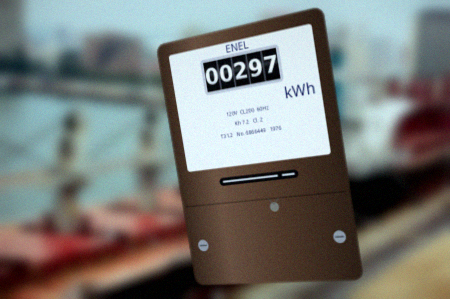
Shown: {"value": 297, "unit": "kWh"}
